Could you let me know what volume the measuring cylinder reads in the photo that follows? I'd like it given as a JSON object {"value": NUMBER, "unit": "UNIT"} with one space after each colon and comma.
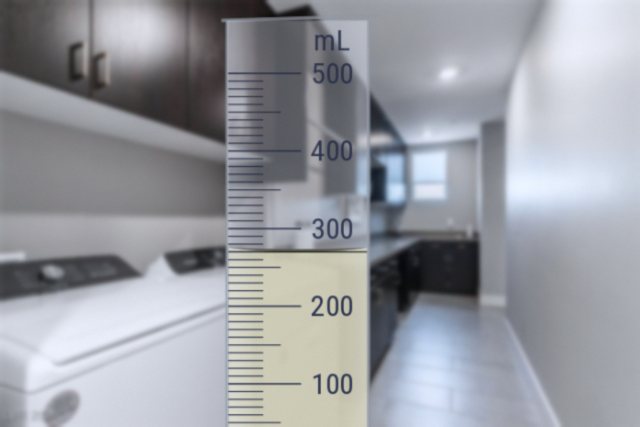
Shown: {"value": 270, "unit": "mL"}
